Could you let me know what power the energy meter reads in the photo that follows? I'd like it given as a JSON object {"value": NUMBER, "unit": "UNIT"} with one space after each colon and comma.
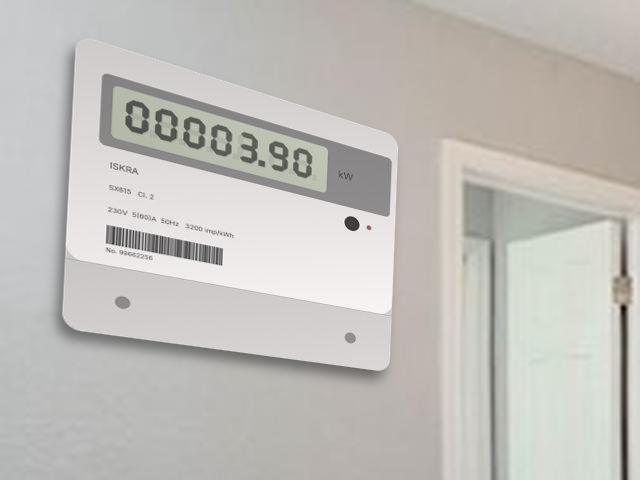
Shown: {"value": 3.90, "unit": "kW"}
